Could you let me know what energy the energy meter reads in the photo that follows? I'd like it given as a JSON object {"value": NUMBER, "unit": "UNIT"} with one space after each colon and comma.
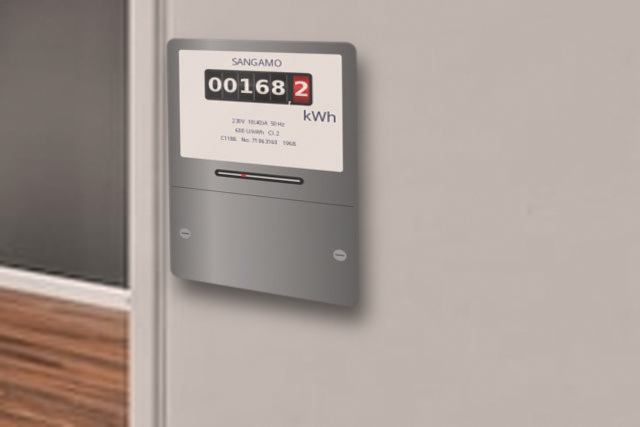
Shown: {"value": 168.2, "unit": "kWh"}
